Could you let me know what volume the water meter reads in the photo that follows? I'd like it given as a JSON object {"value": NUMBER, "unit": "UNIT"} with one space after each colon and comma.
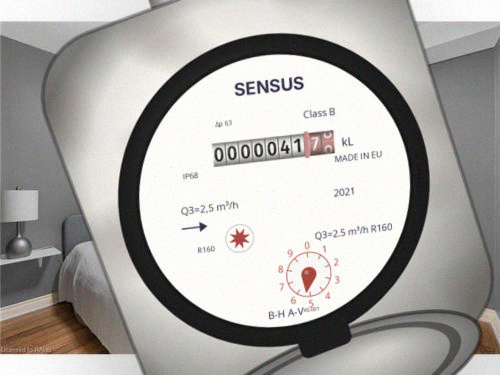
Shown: {"value": 41.785, "unit": "kL"}
